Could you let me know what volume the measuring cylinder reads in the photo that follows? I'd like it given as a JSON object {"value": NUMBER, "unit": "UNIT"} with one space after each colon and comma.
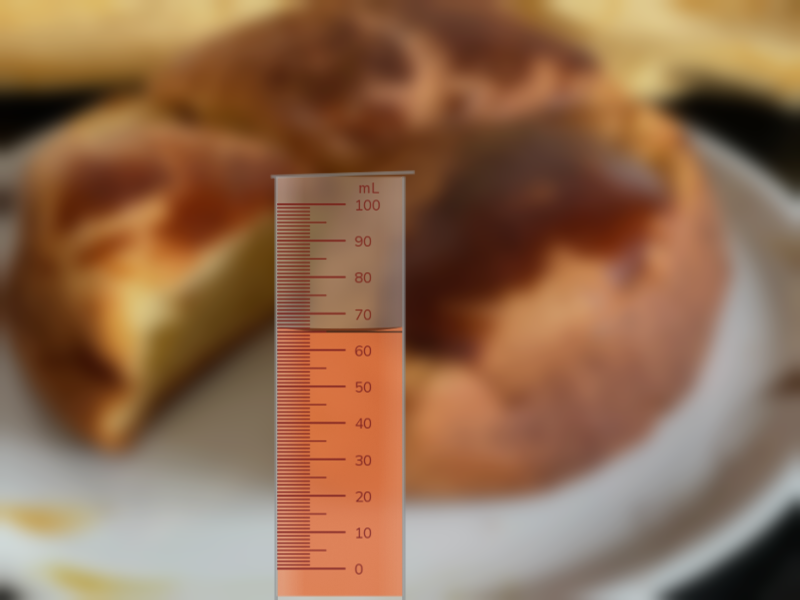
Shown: {"value": 65, "unit": "mL"}
